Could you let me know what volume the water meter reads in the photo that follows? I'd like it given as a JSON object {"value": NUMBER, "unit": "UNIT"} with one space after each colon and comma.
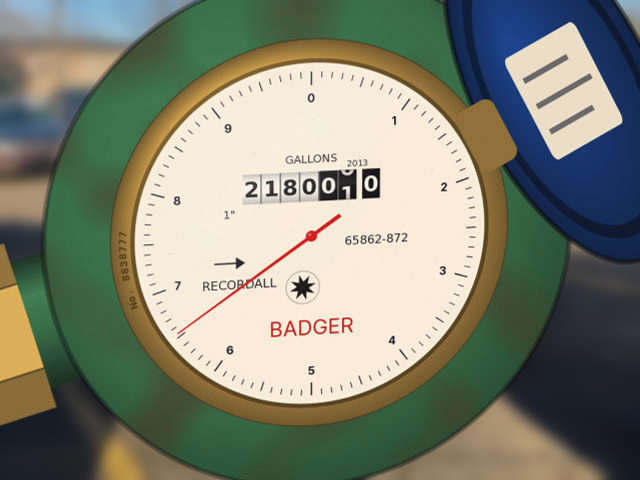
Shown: {"value": 2180006.5, "unit": "gal"}
